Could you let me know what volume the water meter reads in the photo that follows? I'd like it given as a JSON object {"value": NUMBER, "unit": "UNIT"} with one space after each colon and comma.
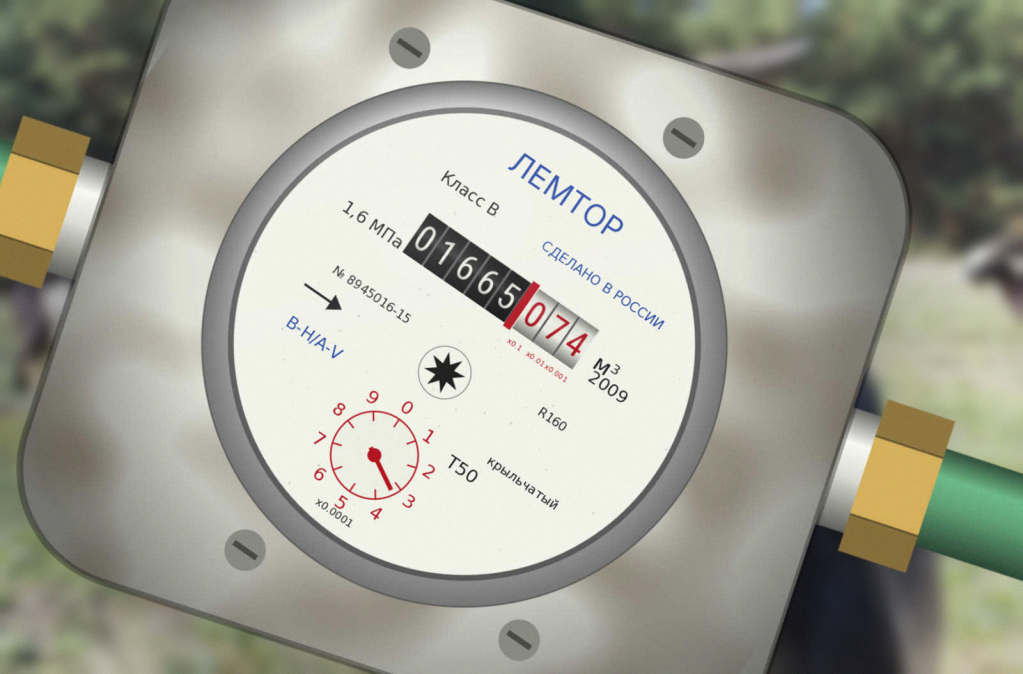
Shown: {"value": 1665.0743, "unit": "m³"}
